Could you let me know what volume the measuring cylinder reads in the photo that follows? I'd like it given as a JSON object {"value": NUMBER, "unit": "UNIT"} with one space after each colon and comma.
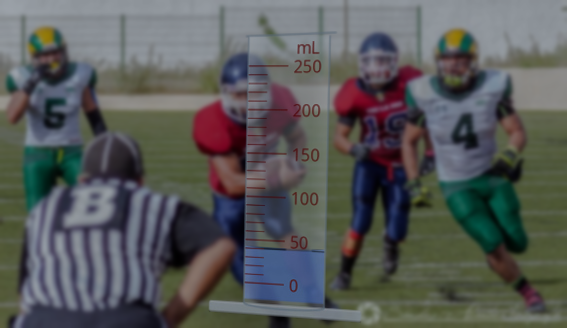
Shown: {"value": 40, "unit": "mL"}
